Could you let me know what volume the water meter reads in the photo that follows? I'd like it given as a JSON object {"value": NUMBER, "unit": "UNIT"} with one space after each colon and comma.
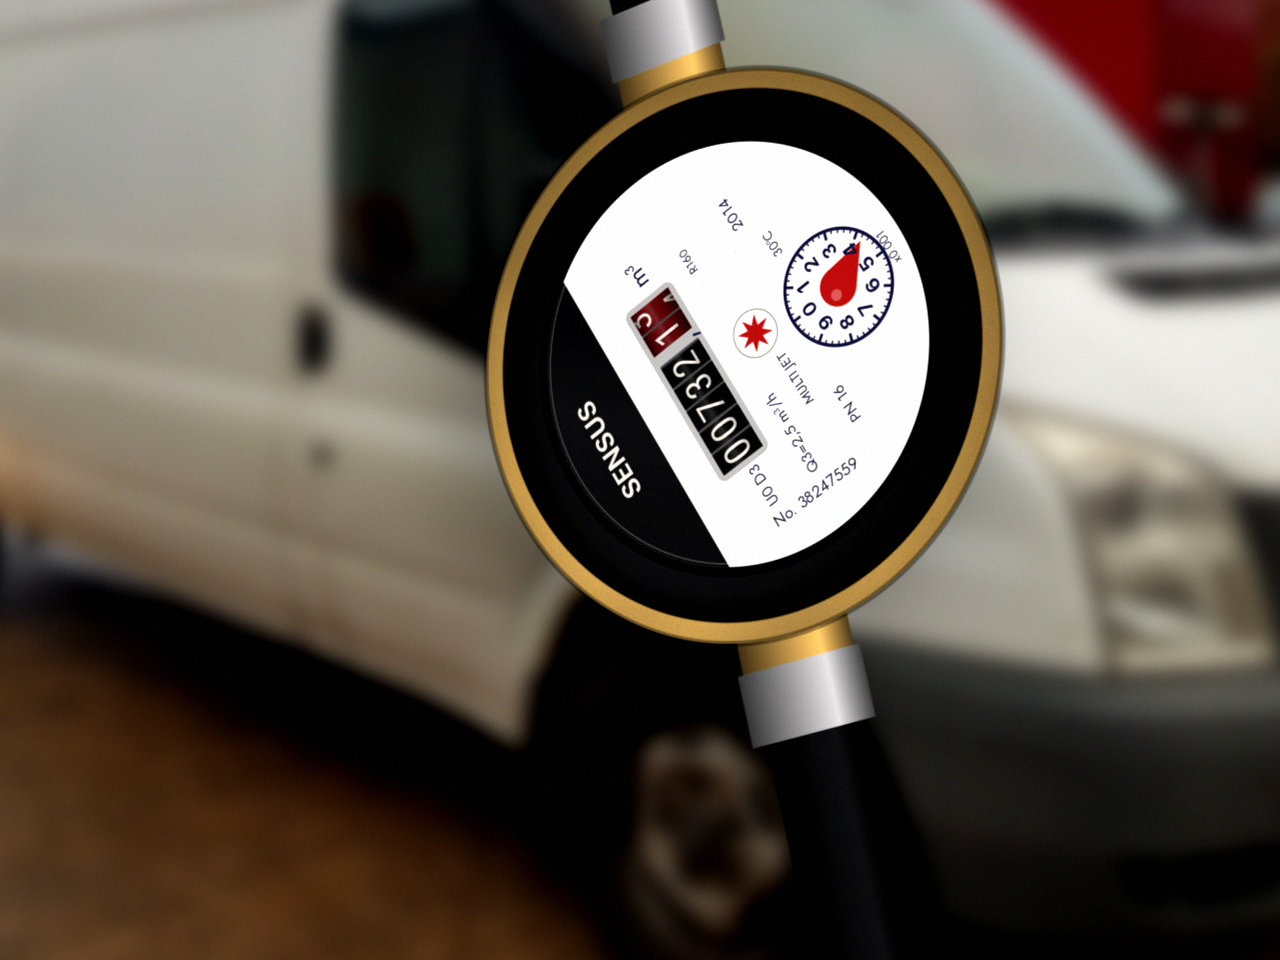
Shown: {"value": 732.134, "unit": "m³"}
